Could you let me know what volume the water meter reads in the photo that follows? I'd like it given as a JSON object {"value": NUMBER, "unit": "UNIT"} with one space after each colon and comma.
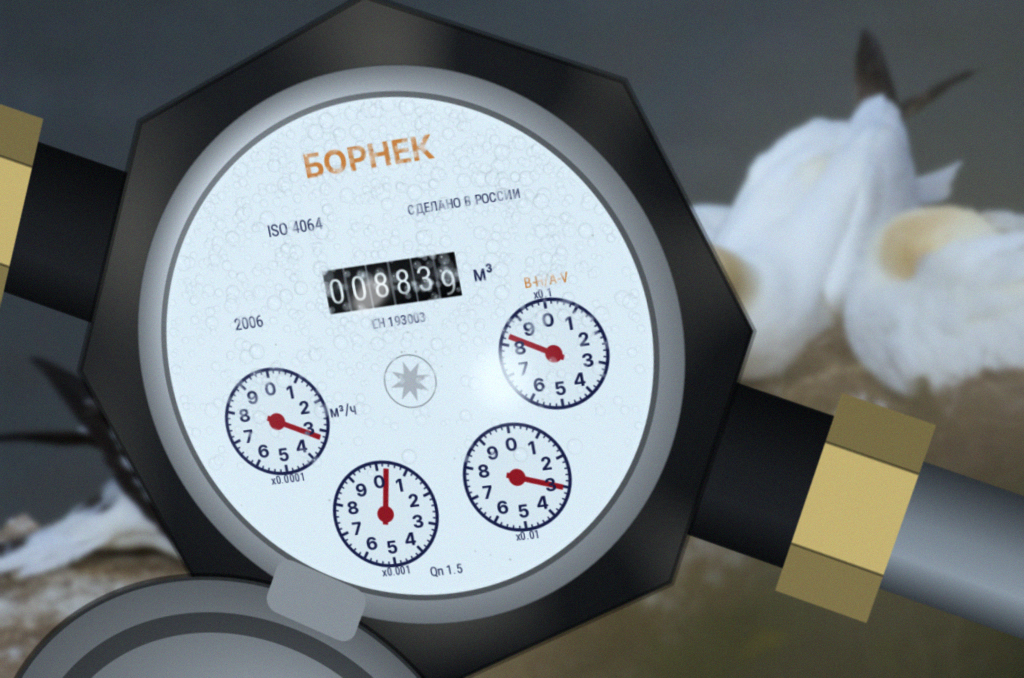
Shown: {"value": 8838.8303, "unit": "m³"}
